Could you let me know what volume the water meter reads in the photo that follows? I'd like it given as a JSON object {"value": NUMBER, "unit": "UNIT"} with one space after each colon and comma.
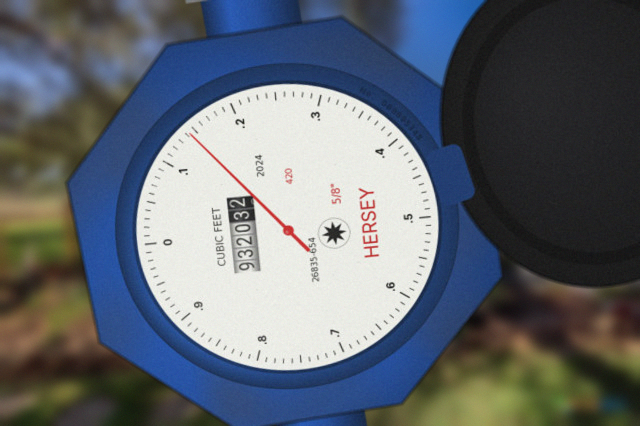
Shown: {"value": 932032.14, "unit": "ft³"}
